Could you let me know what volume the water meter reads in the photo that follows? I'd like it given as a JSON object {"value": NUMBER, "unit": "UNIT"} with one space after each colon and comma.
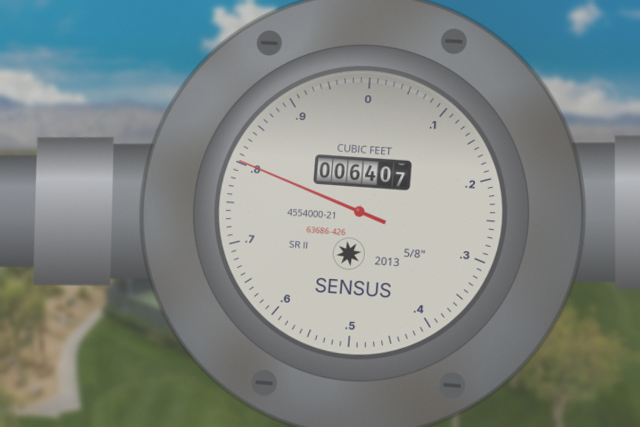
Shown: {"value": 6406.80, "unit": "ft³"}
